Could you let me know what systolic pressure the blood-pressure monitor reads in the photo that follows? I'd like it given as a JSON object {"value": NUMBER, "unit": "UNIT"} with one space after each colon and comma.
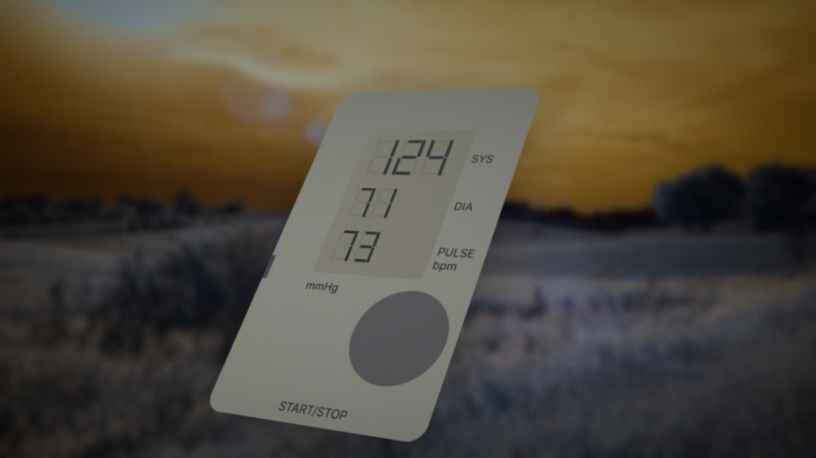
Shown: {"value": 124, "unit": "mmHg"}
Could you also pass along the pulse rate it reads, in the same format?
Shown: {"value": 73, "unit": "bpm"}
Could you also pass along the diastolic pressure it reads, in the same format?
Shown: {"value": 71, "unit": "mmHg"}
